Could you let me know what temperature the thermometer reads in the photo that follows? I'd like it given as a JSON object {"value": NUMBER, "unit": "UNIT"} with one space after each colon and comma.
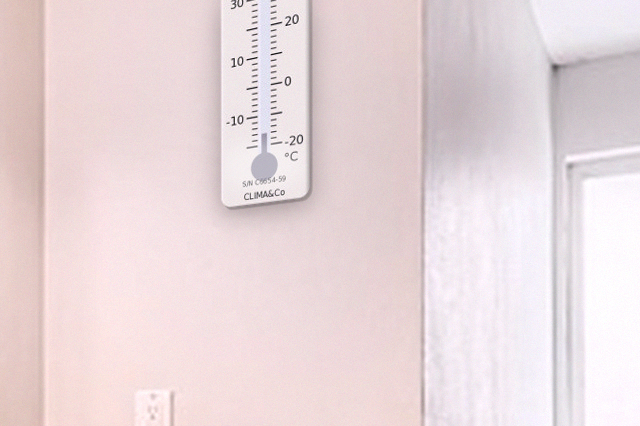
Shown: {"value": -16, "unit": "°C"}
